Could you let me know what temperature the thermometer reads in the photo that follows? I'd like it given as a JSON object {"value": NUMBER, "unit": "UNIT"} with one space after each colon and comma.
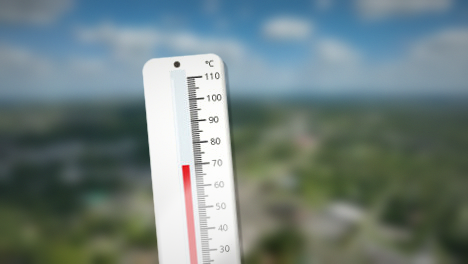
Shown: {"value": 70, "unit": "°C"}
